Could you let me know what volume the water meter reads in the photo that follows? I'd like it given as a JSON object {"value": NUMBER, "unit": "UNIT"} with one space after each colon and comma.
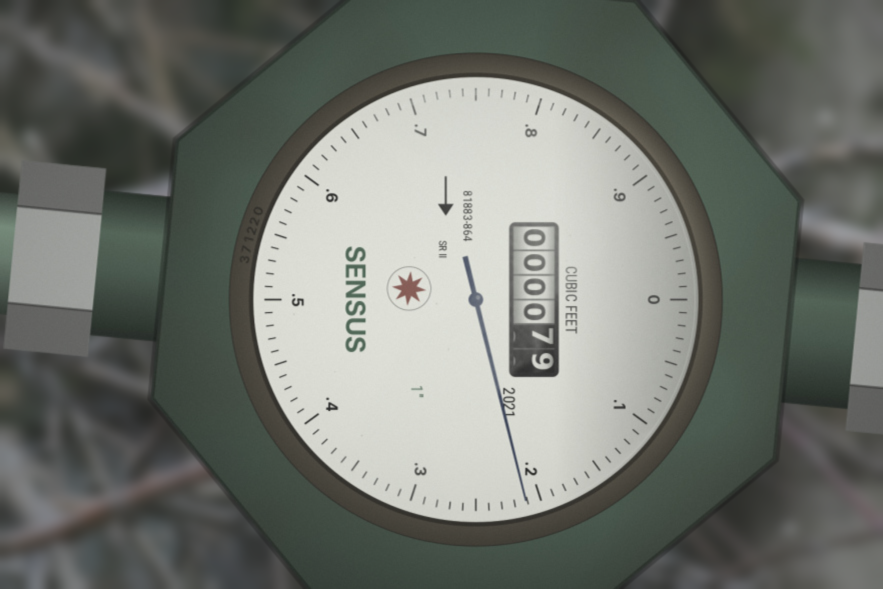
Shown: {"value": 79.21, "unit": "ft³"}
